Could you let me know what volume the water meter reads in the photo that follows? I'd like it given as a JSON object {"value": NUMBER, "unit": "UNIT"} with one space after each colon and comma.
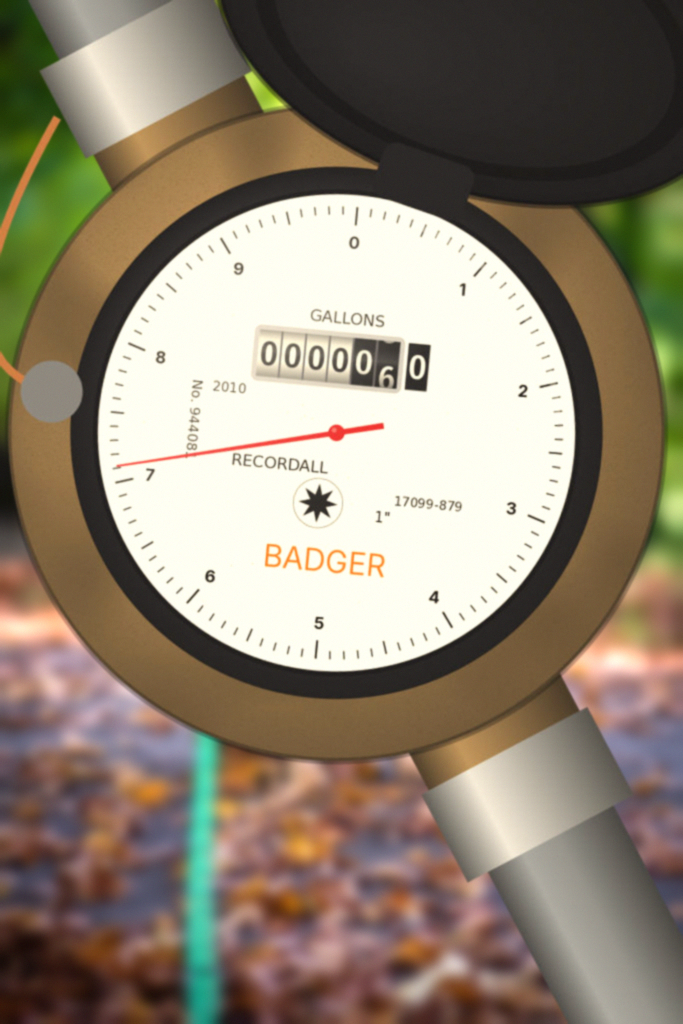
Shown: {"value": 57.1, "unit": "gal"}
